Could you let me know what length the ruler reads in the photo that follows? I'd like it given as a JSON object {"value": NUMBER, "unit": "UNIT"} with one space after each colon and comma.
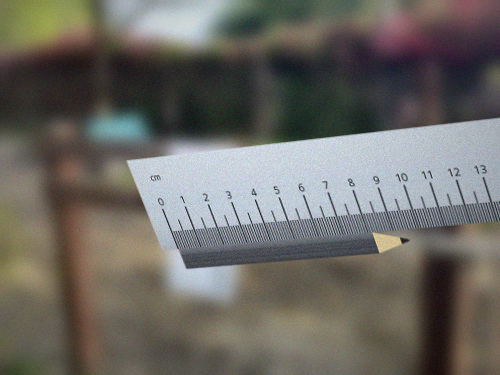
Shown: {"value": 9.5, "unit": "cm"}
